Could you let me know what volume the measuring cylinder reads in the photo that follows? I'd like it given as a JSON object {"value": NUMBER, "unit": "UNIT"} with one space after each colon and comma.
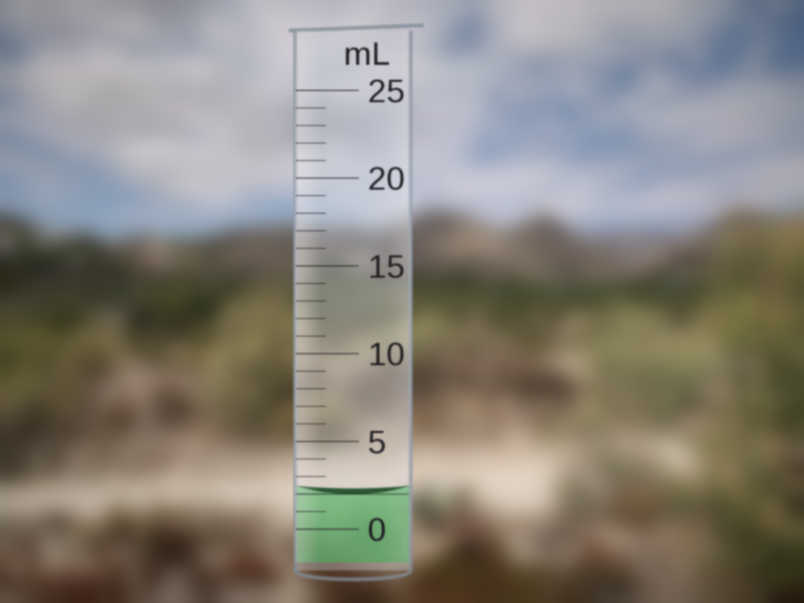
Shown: {"value": 2, "unit": "mL"}
